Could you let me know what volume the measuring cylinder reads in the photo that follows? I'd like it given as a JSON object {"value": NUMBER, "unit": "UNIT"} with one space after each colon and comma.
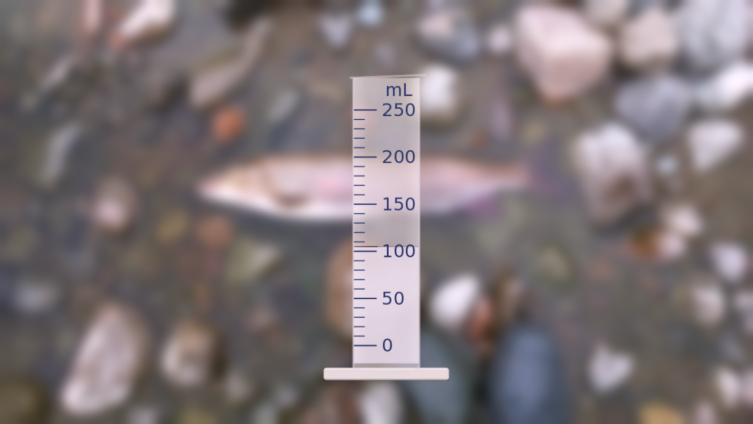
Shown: {"value": 105, "unit": "mL"}
